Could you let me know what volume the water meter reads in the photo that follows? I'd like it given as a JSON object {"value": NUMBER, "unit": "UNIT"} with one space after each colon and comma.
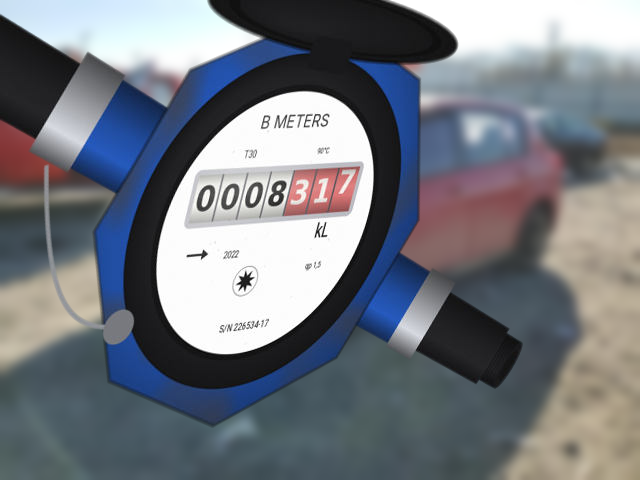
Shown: {"value": 8.317, "unit": "kL"}
